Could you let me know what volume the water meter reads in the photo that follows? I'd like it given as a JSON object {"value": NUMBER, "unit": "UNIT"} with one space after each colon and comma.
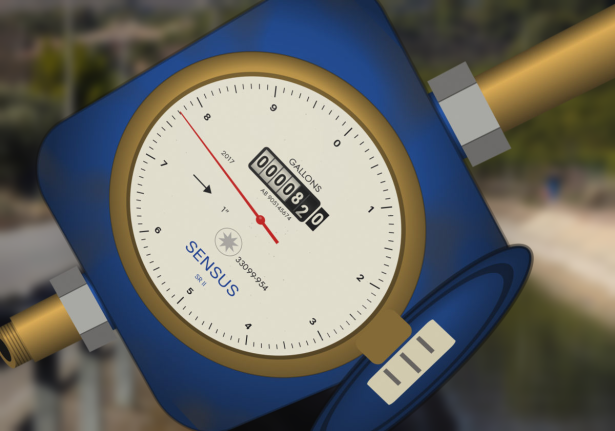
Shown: {"value": 817.7, "unit": "gal"}
